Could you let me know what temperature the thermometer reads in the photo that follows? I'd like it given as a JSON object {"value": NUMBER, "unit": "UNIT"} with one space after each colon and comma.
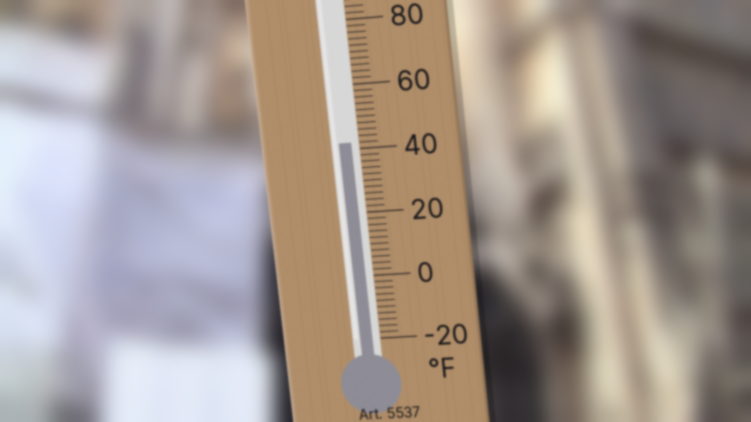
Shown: {"value": 42, "unit": "°F"}
